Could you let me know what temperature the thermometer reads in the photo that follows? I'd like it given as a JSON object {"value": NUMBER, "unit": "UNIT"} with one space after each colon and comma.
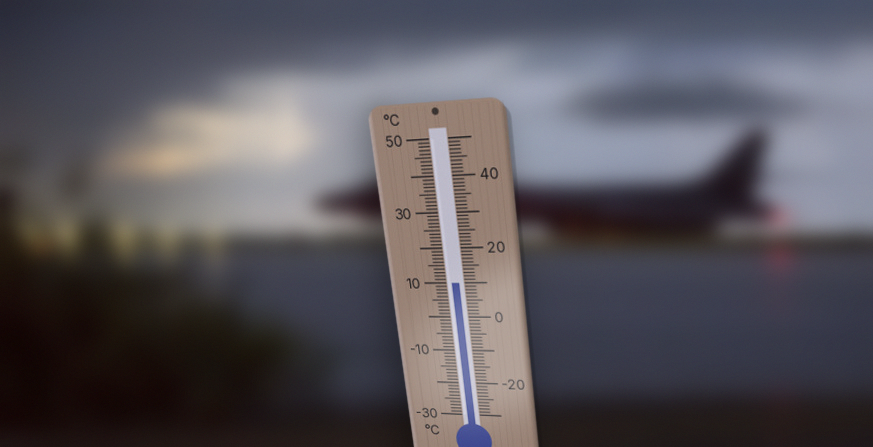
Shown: {"value": 10, "unit": "°C"}
